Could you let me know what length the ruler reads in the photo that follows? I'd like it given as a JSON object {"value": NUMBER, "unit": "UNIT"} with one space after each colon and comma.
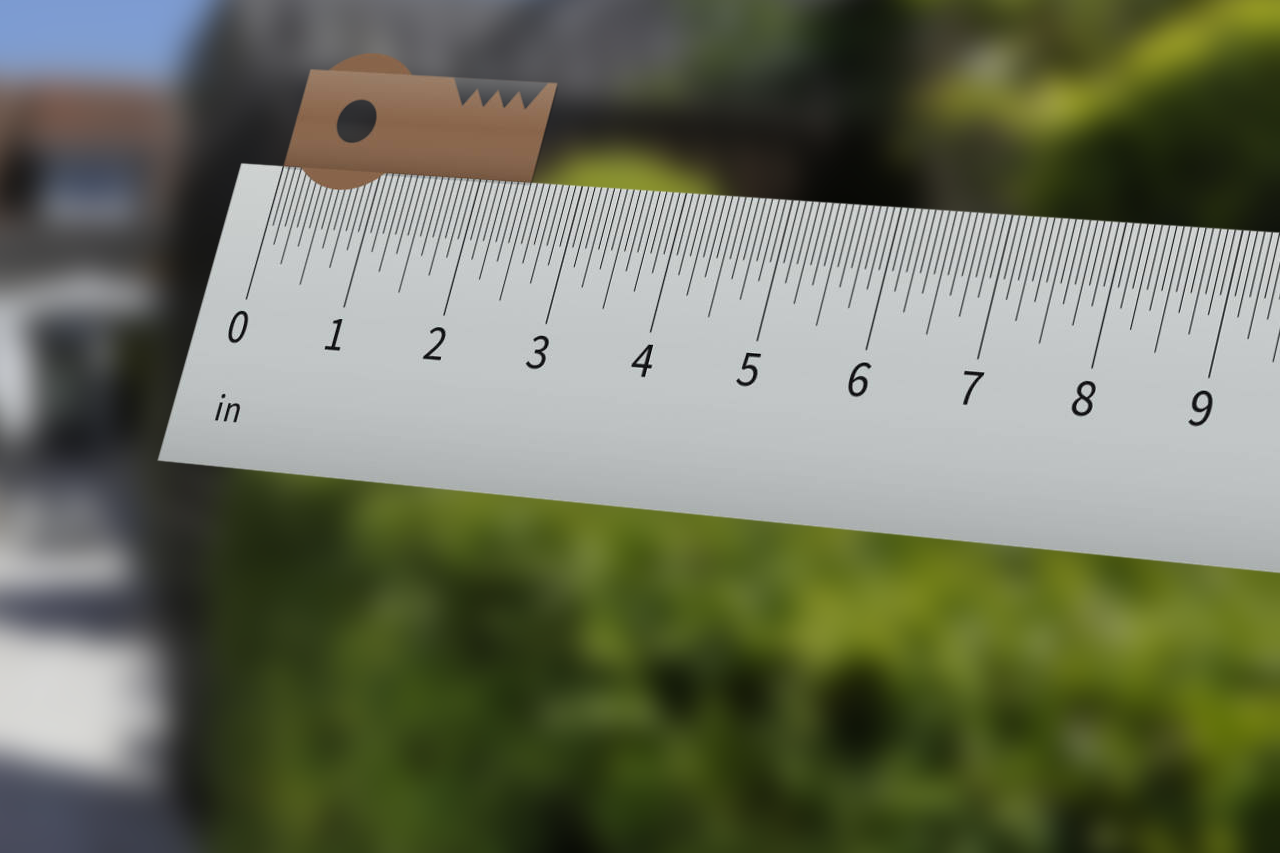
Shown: {"value": 2.5, "unit": "in"}
